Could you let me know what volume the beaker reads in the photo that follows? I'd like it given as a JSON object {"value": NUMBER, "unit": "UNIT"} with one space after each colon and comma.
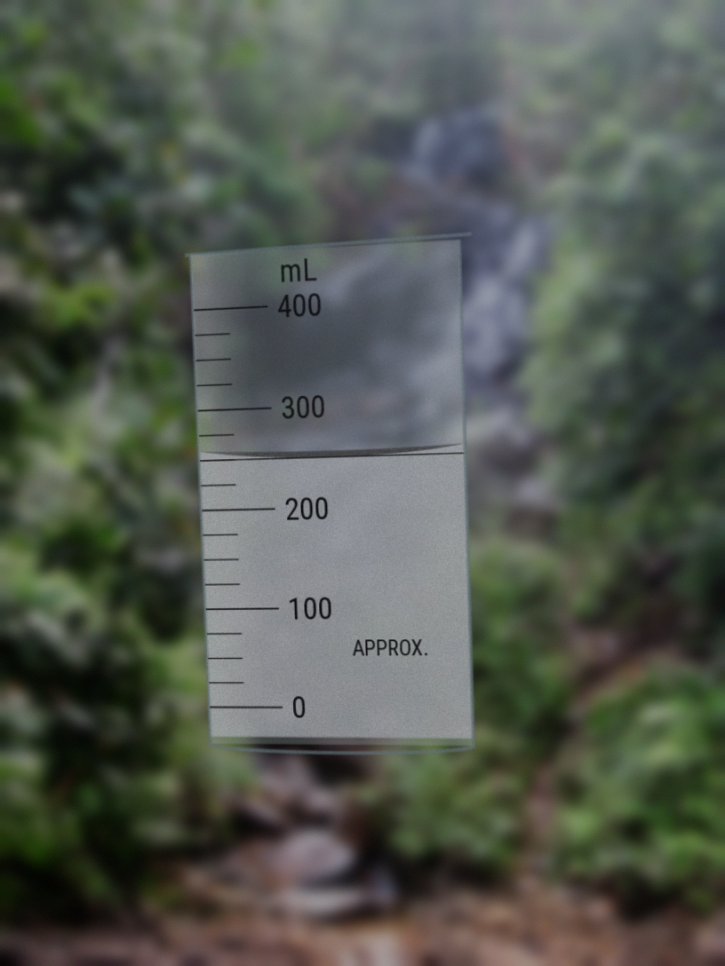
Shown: {"value": 250, "unit": "mL"}
